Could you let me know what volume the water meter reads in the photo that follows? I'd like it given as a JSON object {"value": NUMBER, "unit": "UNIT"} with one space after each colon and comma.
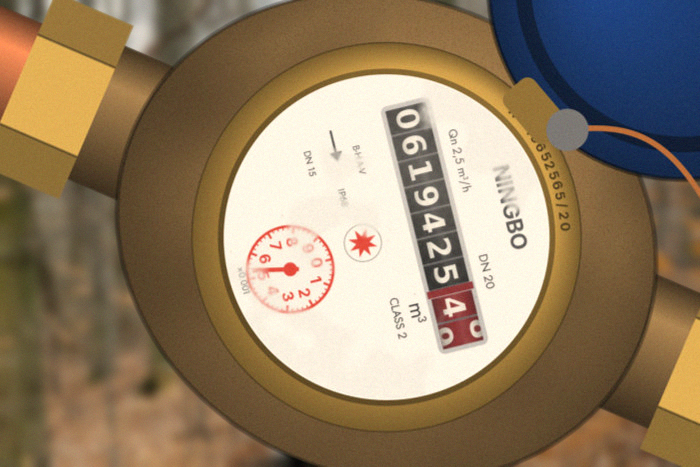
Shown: {"value": 619425.485, "unit": "m³"}
